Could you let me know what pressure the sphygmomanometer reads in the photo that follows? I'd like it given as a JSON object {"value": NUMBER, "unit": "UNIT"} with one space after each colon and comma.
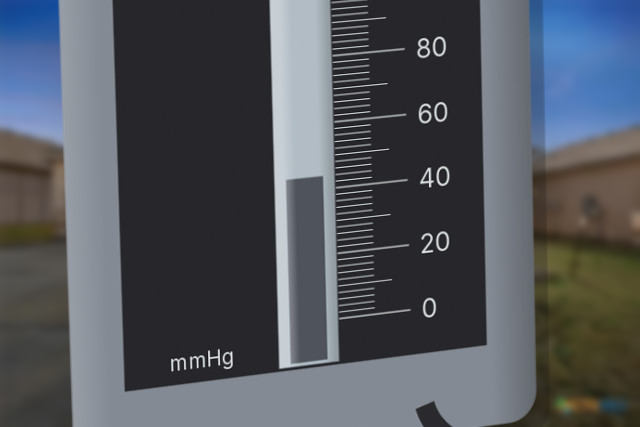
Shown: {"value": 44, "unit": "mmHg"}
